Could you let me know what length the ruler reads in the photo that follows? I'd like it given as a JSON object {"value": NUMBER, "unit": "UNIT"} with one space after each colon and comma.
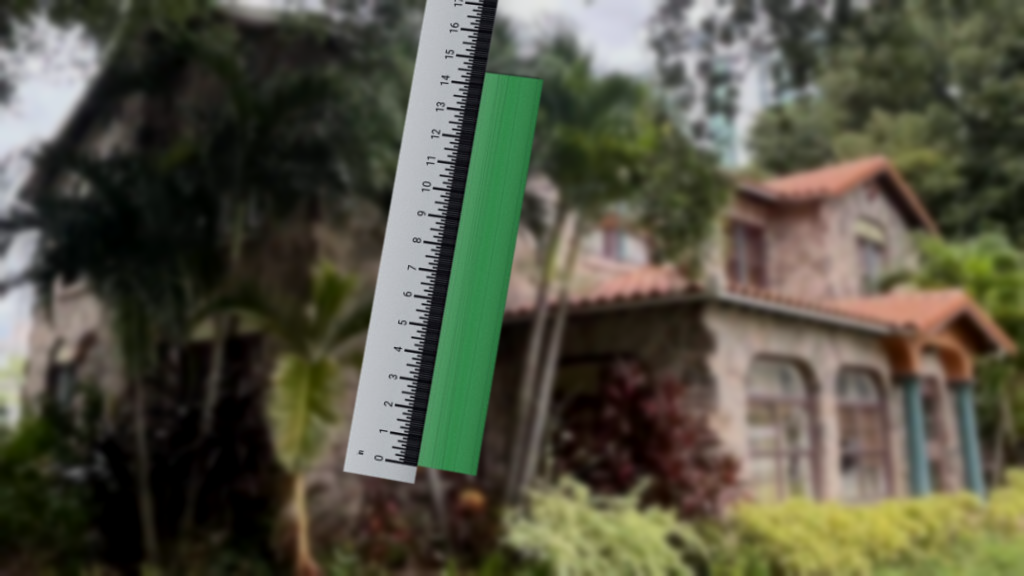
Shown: {"value": 14.5, "unit": "in"}
